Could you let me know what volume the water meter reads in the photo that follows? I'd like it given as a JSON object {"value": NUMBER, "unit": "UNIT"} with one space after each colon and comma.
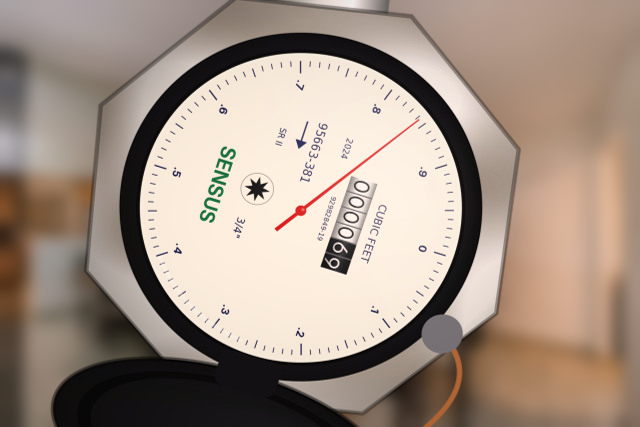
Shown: {"value": 68.84, "unit": "ft³"}
